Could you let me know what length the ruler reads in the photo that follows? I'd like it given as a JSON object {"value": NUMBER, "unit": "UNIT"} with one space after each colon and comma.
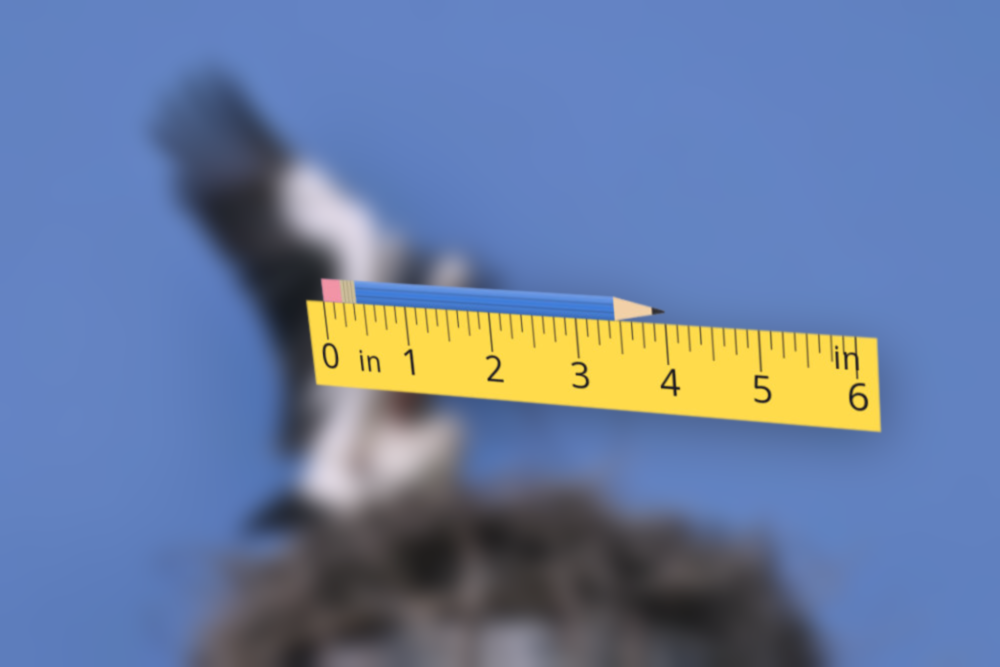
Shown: {"value": 4, "unit": "in"}
